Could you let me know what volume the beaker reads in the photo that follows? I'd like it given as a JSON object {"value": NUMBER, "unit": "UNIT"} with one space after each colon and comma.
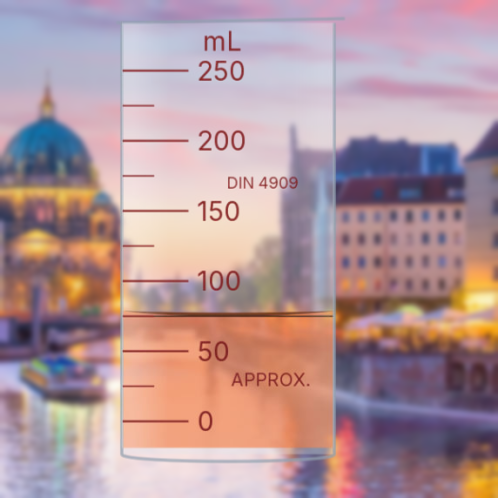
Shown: {"value": 75, "unit": "mL"}
